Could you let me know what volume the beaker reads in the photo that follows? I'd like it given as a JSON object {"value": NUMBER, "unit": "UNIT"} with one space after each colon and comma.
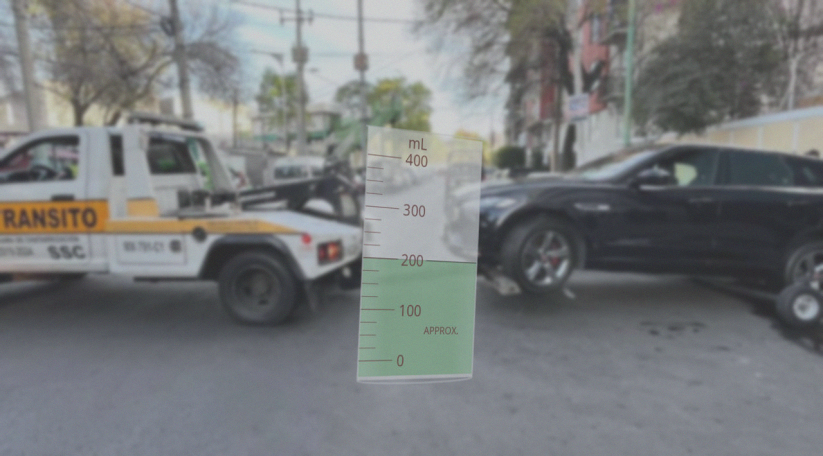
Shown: {"value": 200, "unit": "mL"}
